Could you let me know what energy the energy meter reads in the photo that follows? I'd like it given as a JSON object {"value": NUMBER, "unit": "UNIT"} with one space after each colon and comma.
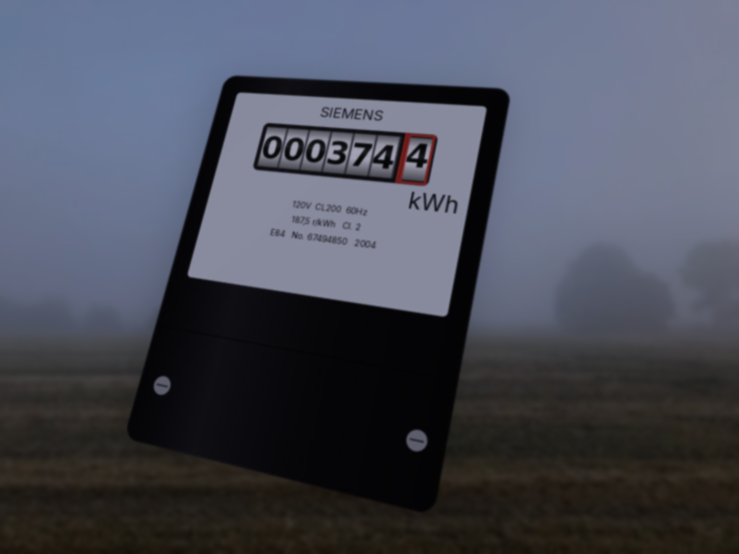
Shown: {"value": 374.4, "unit": "kWh"}
